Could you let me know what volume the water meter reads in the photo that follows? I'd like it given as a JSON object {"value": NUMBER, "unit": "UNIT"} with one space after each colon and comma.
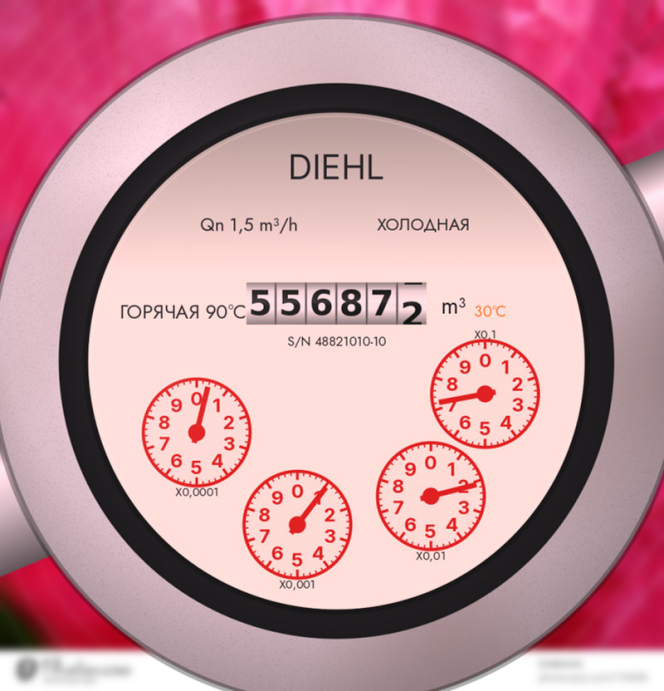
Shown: {"value": 556871.7210, "unit": "m³"}
